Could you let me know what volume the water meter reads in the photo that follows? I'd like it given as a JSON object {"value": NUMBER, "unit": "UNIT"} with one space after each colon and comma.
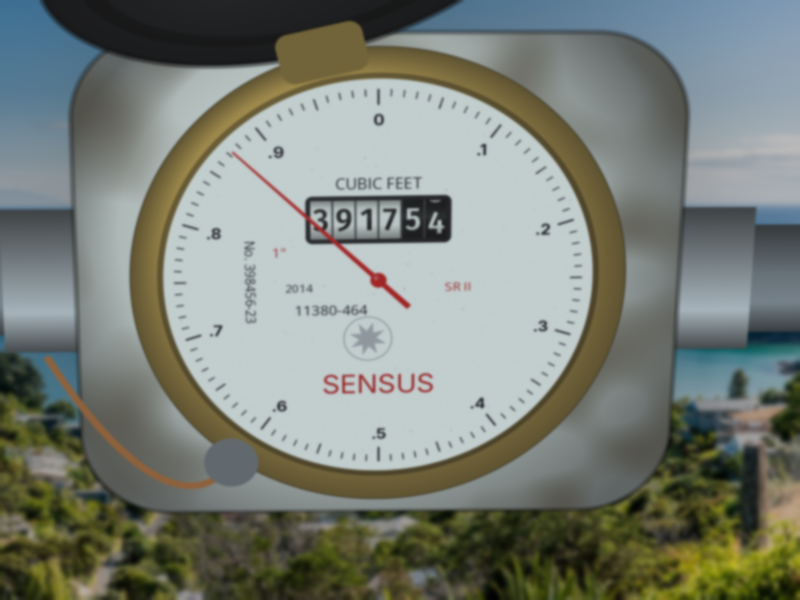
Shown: {"value": 391753.87, "unit": "ft³"}
